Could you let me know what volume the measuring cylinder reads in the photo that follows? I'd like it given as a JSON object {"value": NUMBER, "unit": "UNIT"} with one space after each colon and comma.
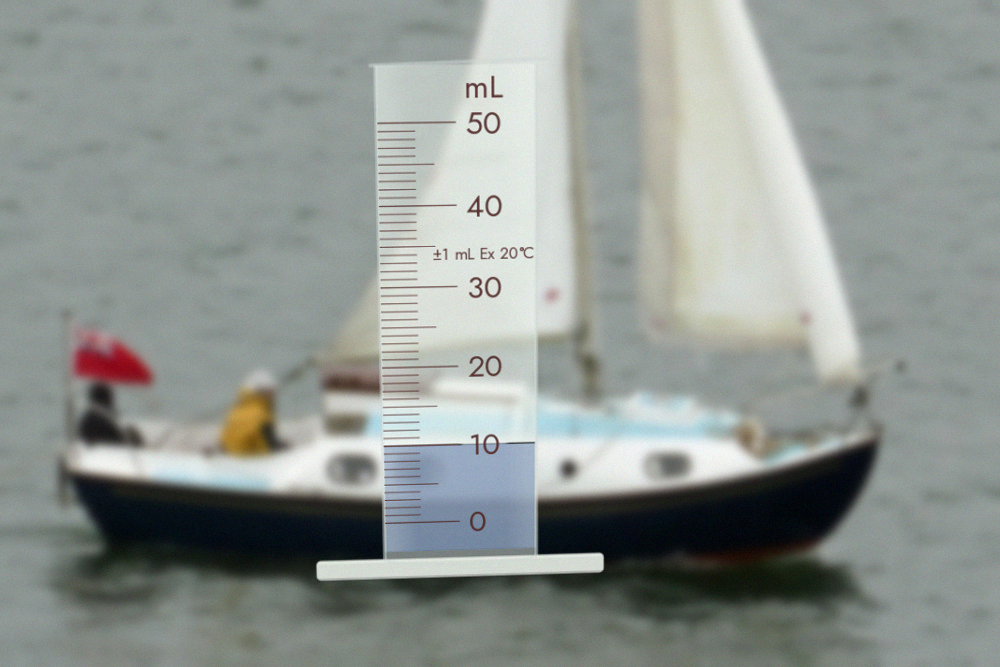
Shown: {"value": 10, "unit": "mL"}
